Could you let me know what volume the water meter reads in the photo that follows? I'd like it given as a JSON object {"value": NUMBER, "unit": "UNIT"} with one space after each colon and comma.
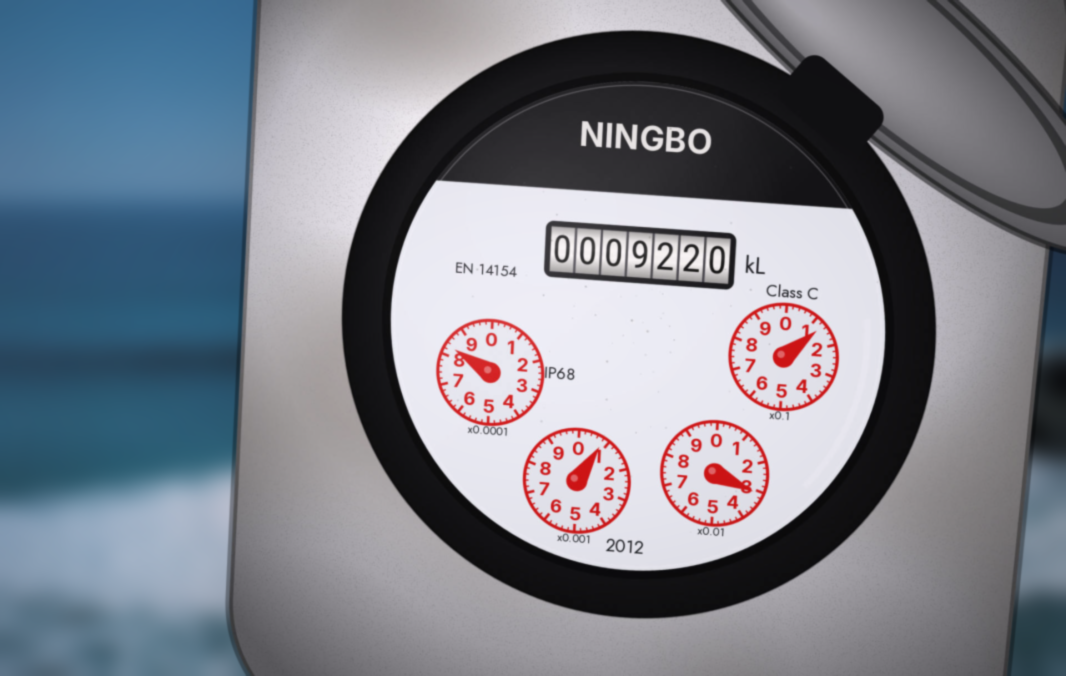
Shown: {"value": 9220.1308, "unit": "kL"}
